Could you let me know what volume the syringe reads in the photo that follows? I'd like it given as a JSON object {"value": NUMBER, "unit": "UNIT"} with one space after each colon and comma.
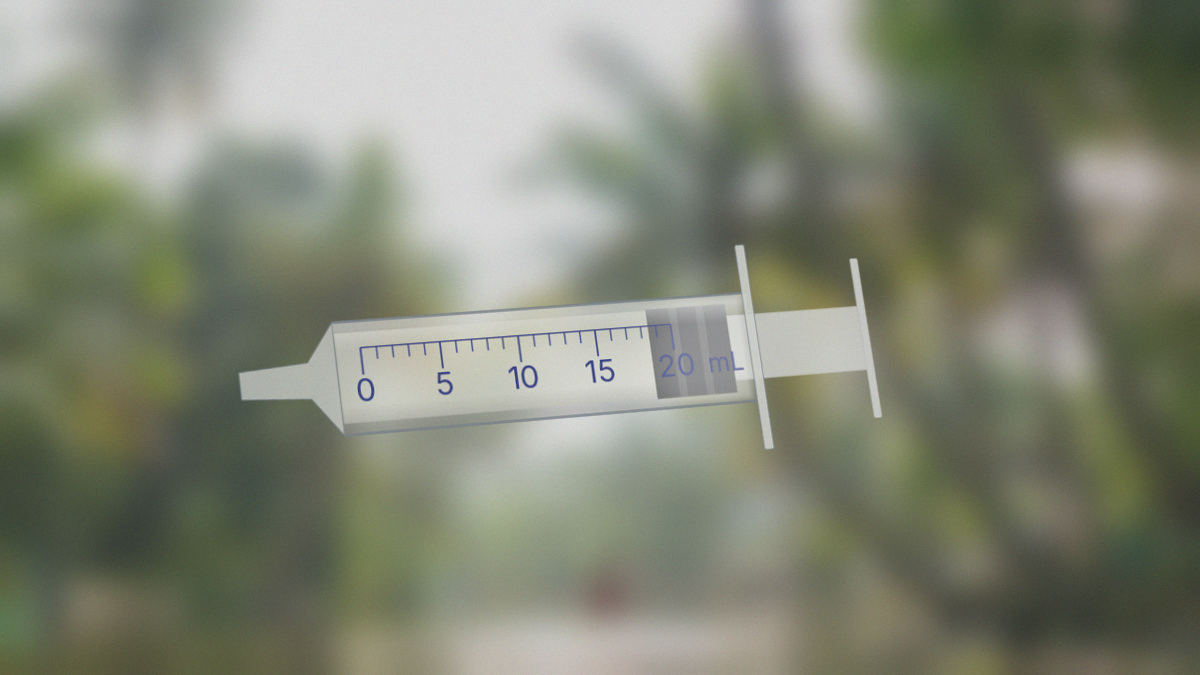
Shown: {"value": 18.5, "unit": "mL"}
